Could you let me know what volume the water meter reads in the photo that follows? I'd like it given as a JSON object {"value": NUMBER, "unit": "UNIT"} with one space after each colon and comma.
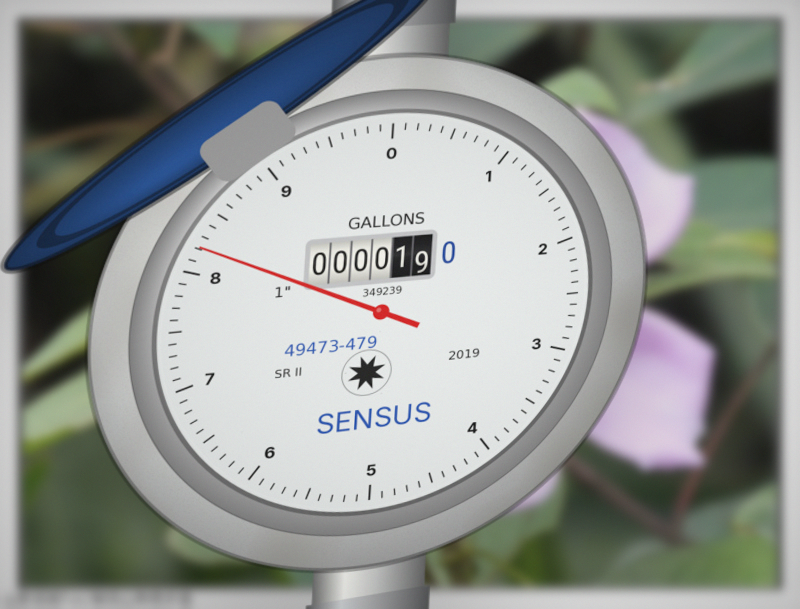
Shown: {"value": 188.2, "unit": "gal"}
